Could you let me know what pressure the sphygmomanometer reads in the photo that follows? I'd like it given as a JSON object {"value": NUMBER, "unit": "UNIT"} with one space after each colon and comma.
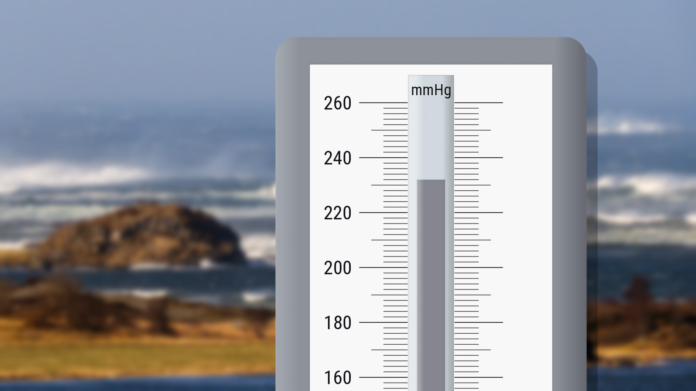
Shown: {"value": 232, "unit": "mmHg"}
